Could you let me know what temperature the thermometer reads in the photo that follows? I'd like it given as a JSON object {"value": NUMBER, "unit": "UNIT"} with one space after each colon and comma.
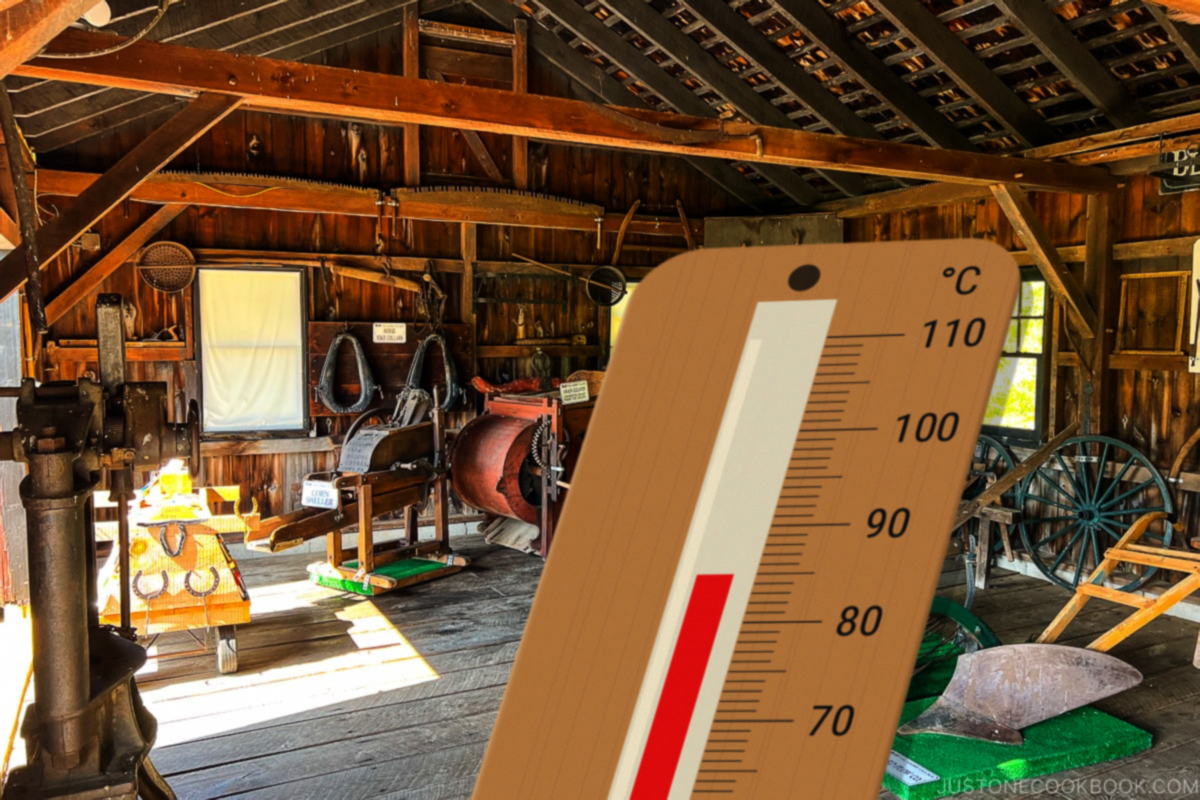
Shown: {"value": 85, "unit": "°C"}
